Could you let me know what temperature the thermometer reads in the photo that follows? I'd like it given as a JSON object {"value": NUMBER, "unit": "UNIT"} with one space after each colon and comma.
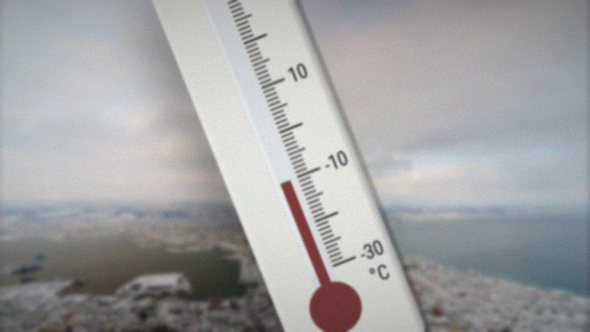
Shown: {"value": -10, "unit": "°C"}
